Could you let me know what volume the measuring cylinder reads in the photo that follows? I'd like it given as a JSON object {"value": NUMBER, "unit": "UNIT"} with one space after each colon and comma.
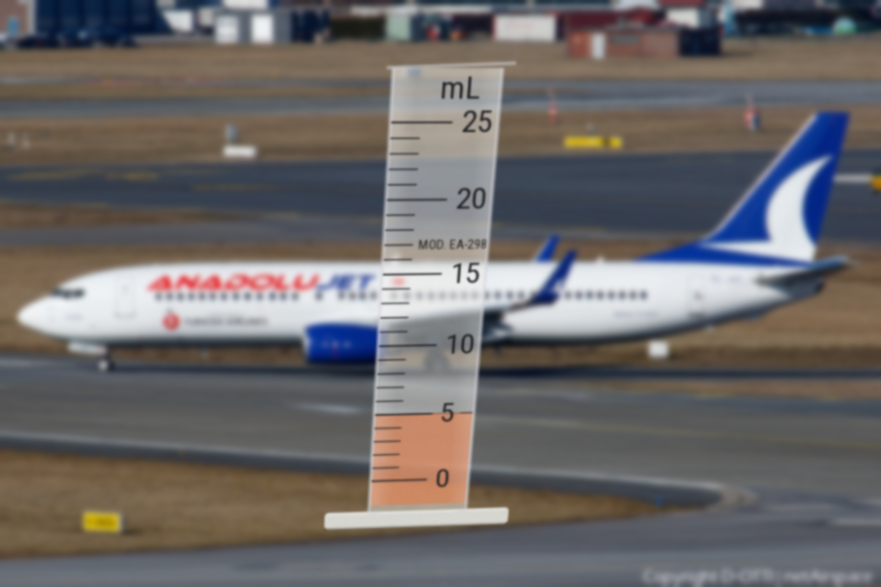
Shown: {"value": 5, "unit": "mL"}
